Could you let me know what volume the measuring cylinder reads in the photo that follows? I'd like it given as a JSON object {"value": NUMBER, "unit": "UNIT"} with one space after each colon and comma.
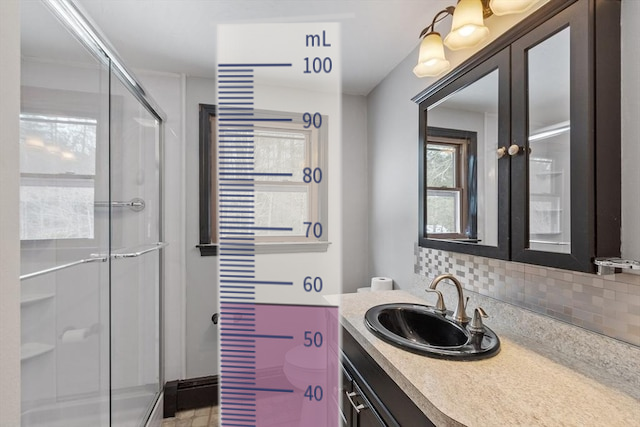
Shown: {"value": 56, "unit": "mL"}
